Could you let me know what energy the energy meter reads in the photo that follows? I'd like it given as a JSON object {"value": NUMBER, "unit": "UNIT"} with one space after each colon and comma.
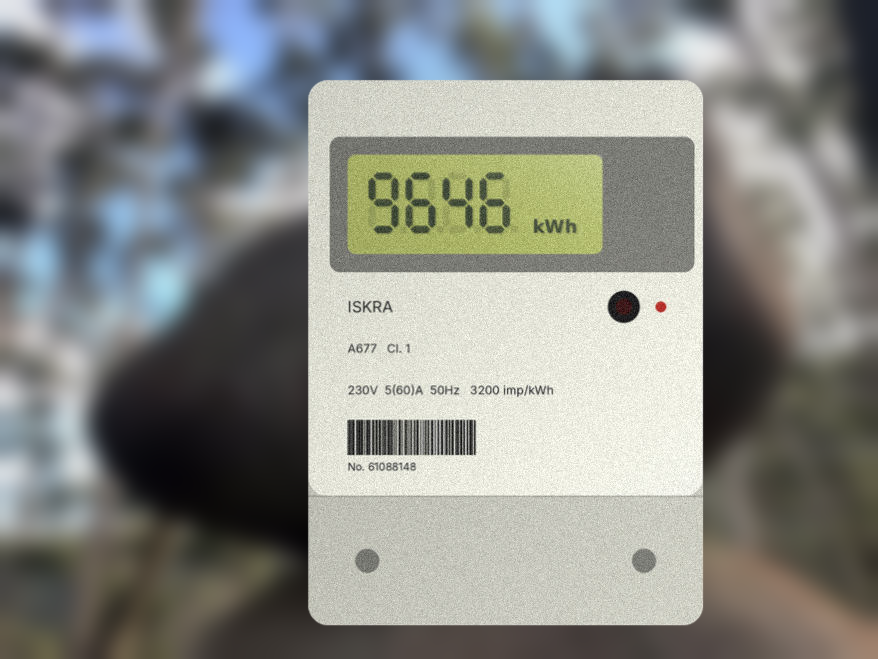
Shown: {"value": 9646, "unit": "kWh"}
